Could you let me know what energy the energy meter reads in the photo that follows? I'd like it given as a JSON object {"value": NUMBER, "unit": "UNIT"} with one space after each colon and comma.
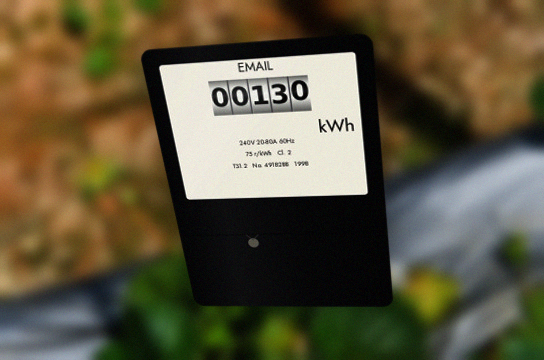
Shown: {"value": 130, "unit": "kWh"}
